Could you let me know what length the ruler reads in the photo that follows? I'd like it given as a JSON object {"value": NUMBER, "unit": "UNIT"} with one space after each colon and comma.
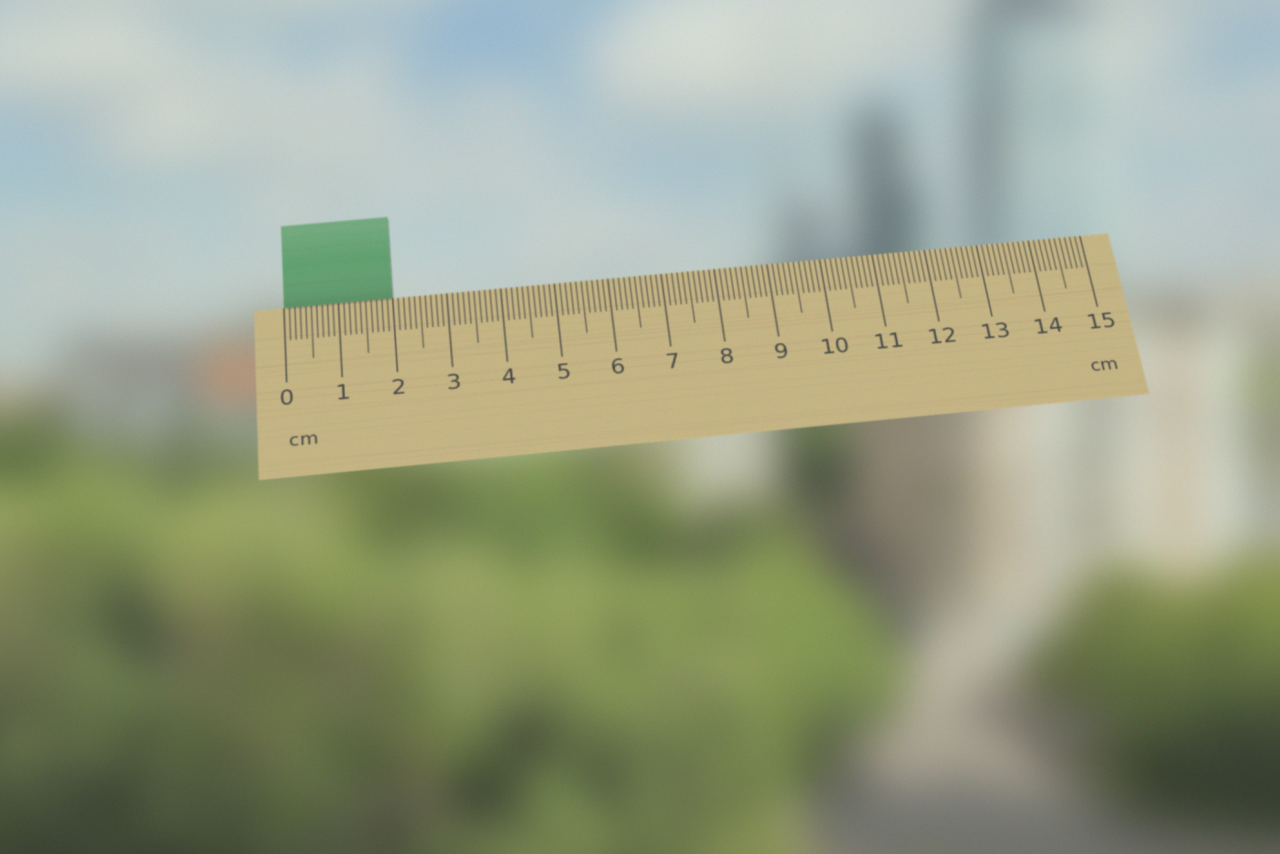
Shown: {"value": 2, "unit": "cm"}
